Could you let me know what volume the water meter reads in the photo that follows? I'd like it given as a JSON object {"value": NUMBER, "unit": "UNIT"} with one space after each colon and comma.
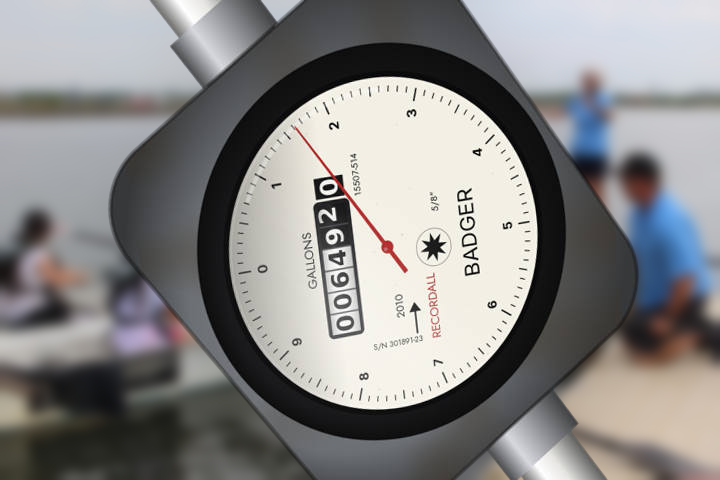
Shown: {"value": 64921.6, "unit": "gal"}
